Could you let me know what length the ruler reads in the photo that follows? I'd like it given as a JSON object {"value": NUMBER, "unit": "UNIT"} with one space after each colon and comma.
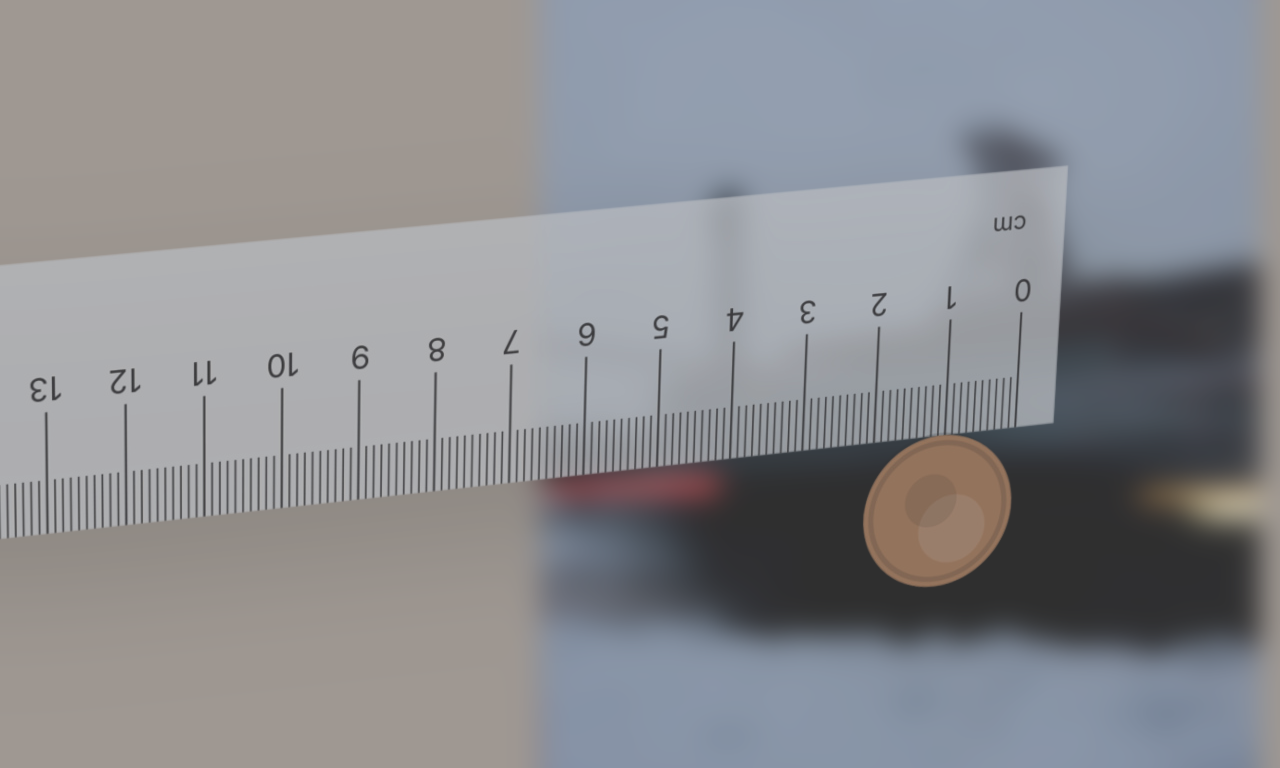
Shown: {"value": 2.1, "unit": "cm"}
